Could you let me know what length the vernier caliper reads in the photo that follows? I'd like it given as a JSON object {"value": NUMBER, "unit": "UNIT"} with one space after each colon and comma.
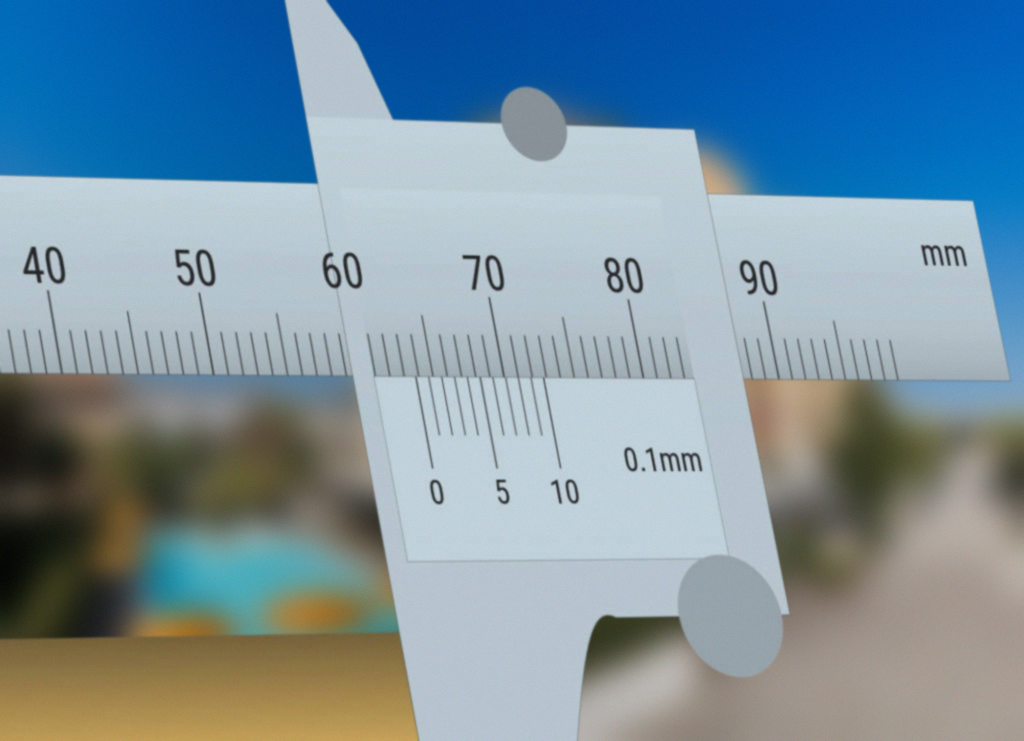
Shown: {"value": 63.8, "unit": "mm"}
